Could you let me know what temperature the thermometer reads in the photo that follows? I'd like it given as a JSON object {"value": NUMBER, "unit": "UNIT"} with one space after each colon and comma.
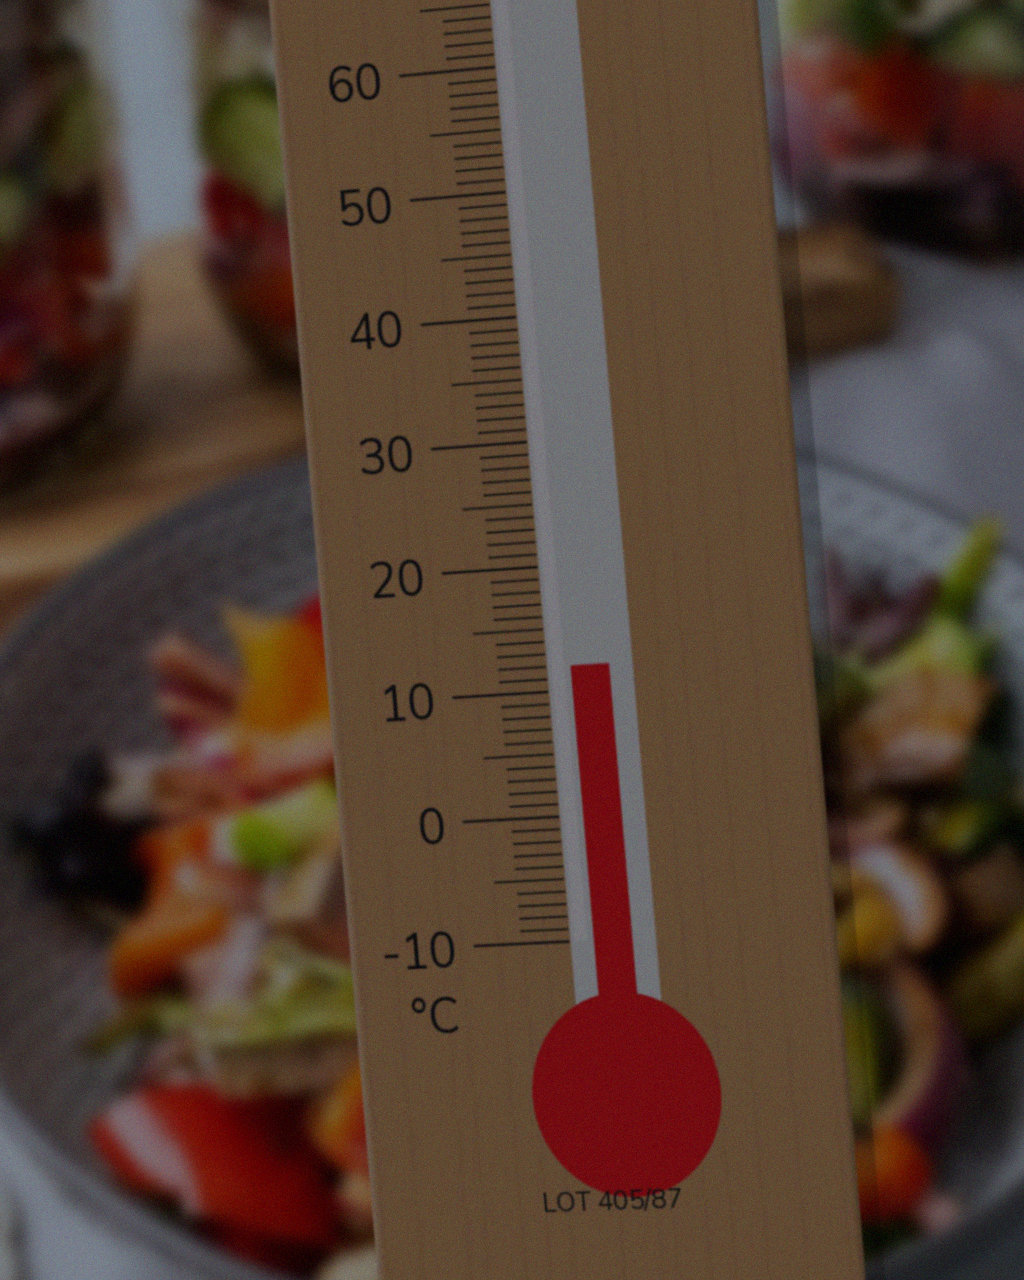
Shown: {"value": 12, "unit": "°C"}
